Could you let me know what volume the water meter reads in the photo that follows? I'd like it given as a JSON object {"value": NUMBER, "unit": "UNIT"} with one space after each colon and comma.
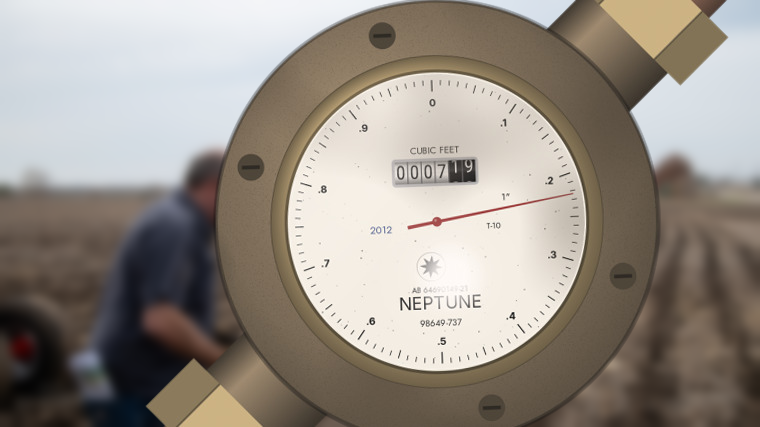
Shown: {"value": 719.22, "unit": "ft³"}
